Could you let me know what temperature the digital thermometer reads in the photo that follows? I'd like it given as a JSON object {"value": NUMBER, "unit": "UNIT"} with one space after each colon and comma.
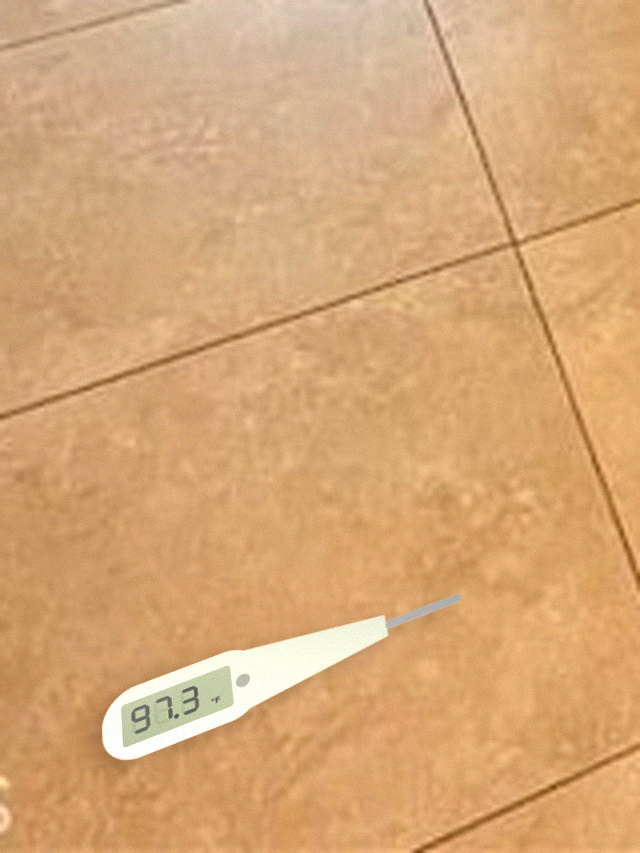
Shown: {"value": 97.3, "unit": "°F"}
